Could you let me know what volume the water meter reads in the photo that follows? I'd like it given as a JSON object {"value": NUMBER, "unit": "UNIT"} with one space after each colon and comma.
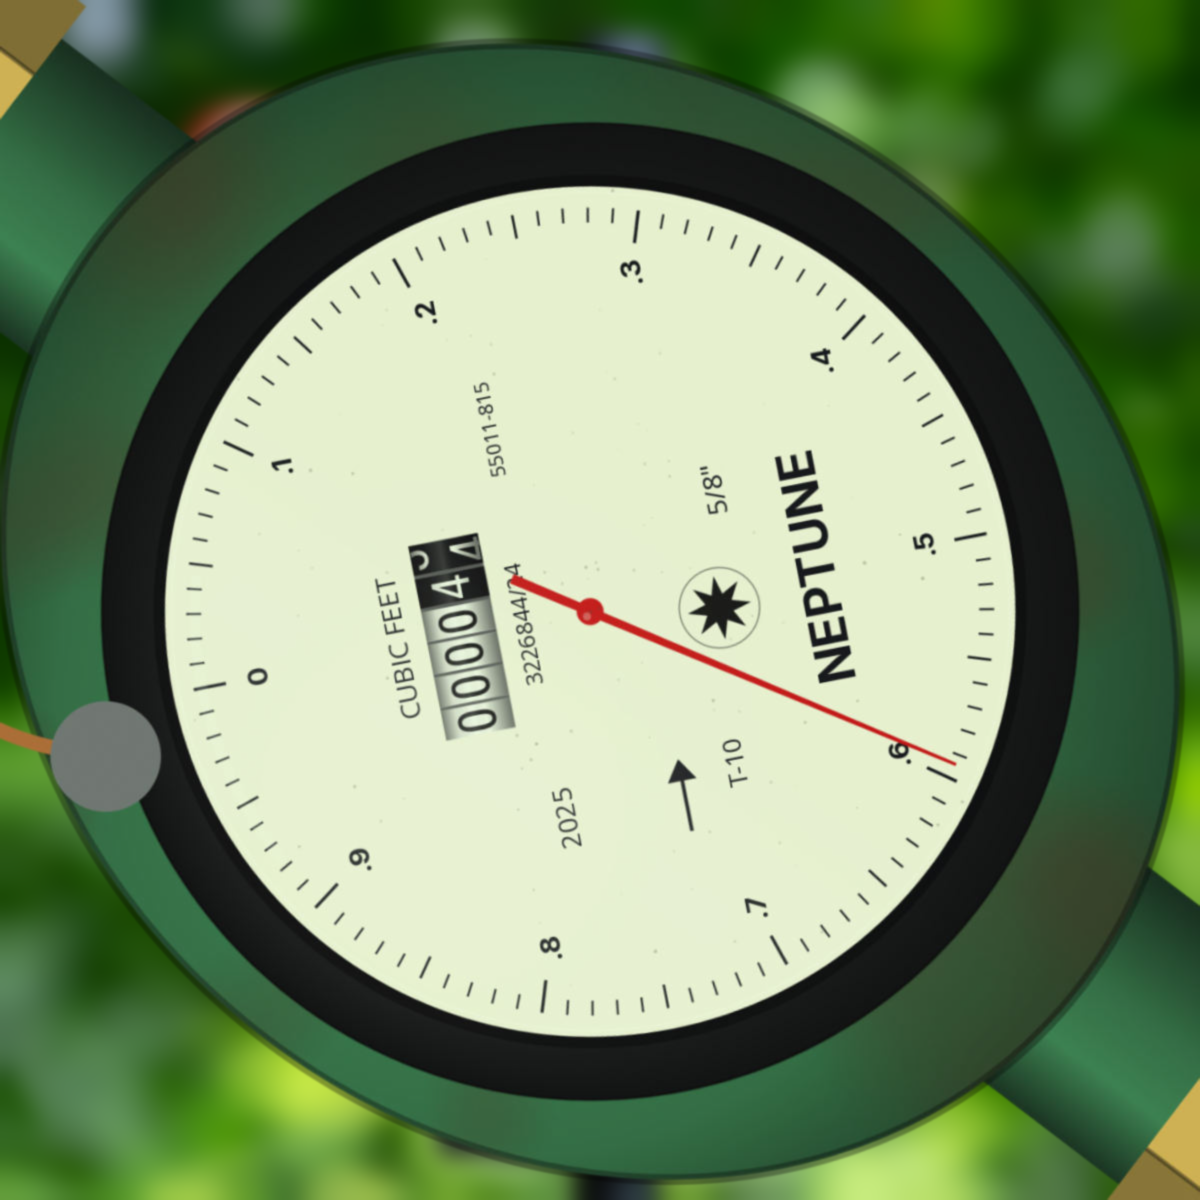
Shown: {"value": 43.59, "unit": "ft³"}
